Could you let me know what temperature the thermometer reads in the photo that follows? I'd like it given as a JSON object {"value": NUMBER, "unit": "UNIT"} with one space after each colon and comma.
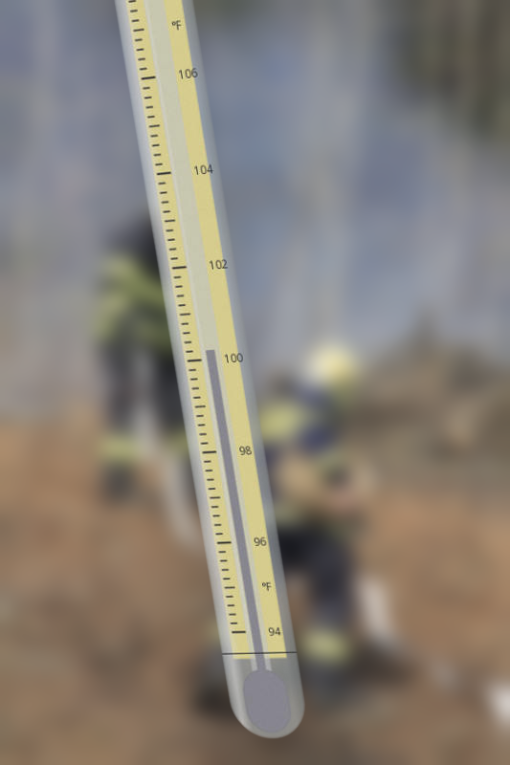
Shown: {"value": 100.2, "unit": "°F"}
